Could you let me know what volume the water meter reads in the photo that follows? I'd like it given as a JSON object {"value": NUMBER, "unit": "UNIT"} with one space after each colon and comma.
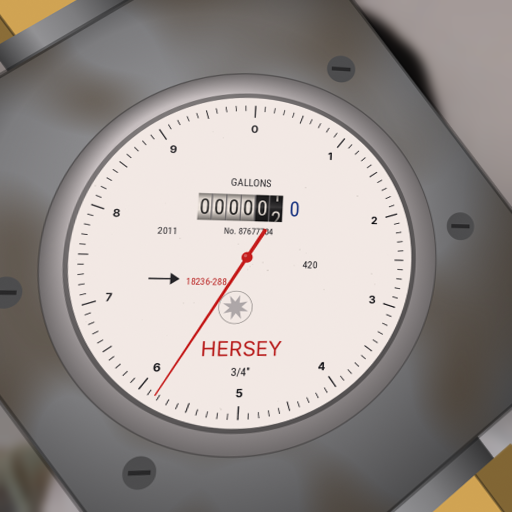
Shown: {"value": 15.8, "unit": "gal"}
